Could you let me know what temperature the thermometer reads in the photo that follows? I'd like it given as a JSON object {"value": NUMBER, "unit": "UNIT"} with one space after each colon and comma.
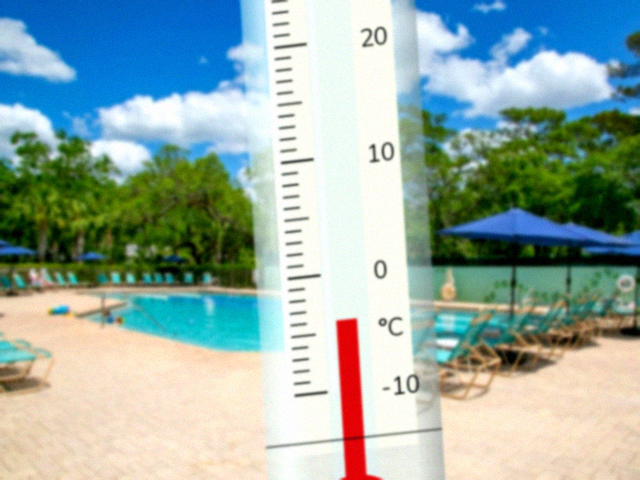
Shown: {"value": -4, "unit": "°C"}
